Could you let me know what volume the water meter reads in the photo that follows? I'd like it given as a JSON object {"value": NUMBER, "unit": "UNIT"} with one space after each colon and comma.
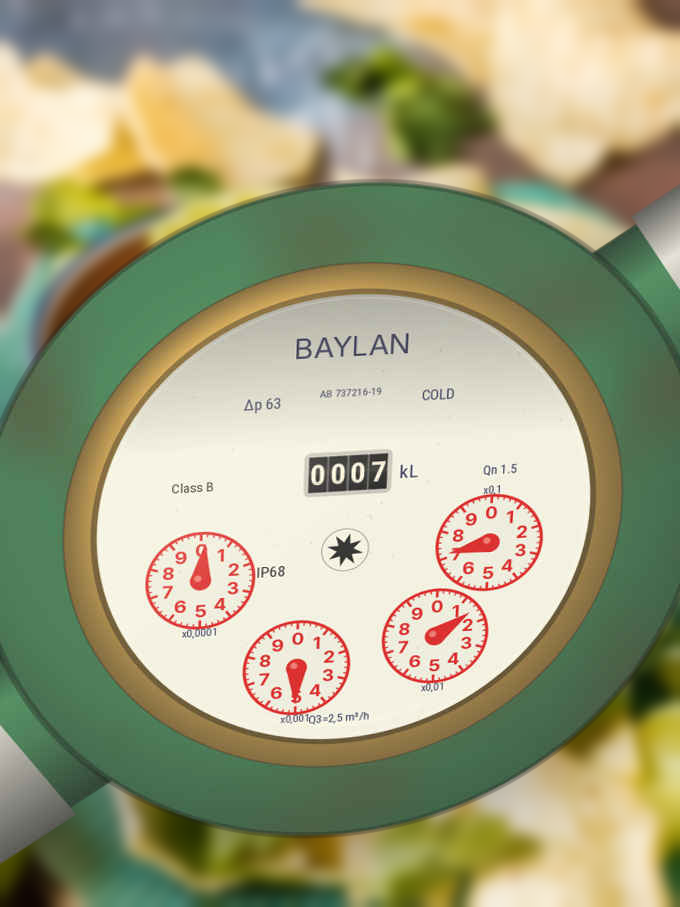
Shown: {"value": 7.7150, "unit": "kL"}
